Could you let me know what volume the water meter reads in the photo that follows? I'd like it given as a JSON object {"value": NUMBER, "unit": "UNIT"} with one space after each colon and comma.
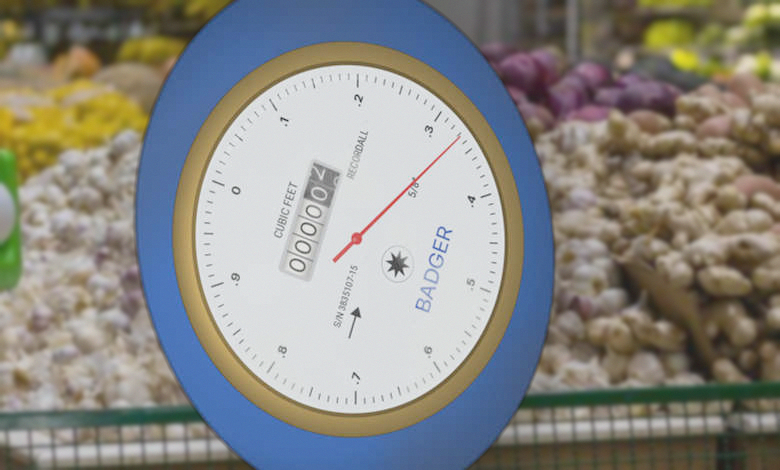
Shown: {"value": 2.33, "unit": "ft³"}
